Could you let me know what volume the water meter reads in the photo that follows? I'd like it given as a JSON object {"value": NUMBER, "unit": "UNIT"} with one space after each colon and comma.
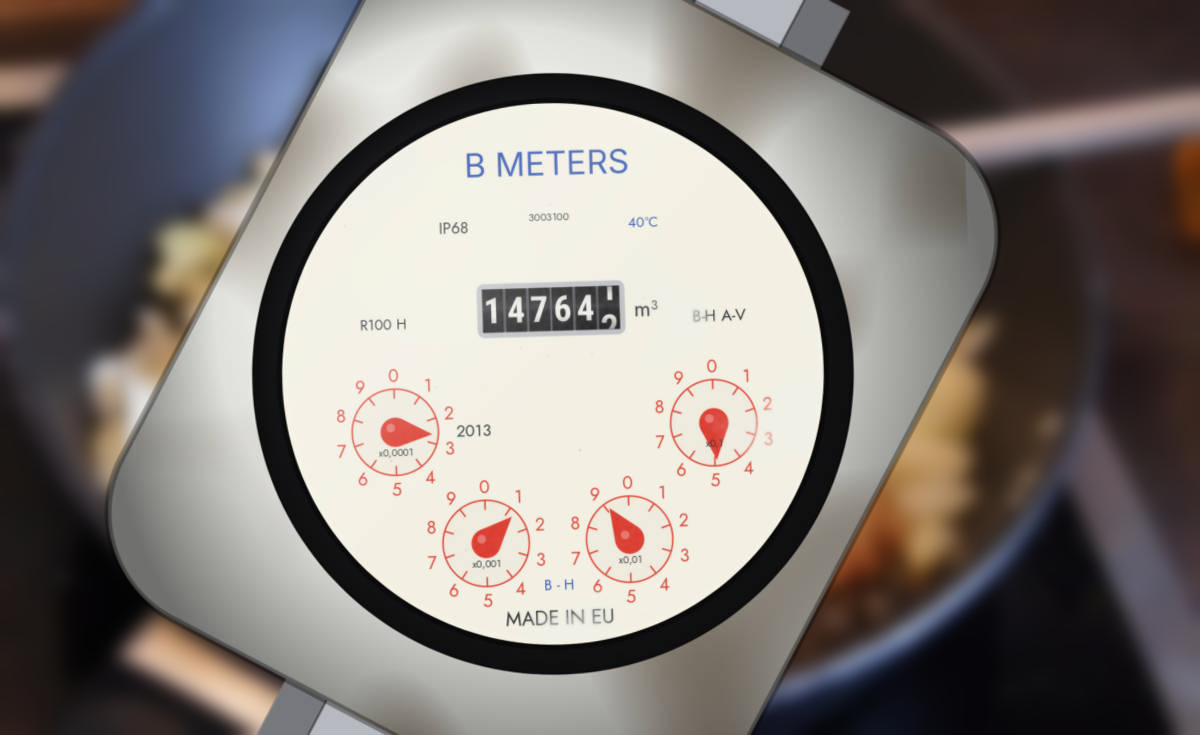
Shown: {"value": 147641.4912, "unit": "m³"}
